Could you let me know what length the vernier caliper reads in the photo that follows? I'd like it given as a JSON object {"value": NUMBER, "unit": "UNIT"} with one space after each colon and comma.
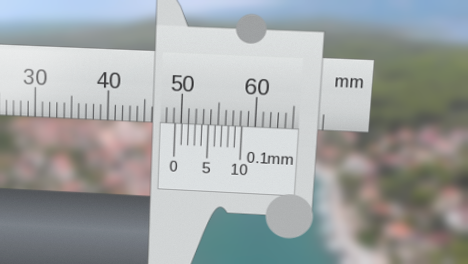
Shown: {"value": 49.2, "unit": "mm"}
